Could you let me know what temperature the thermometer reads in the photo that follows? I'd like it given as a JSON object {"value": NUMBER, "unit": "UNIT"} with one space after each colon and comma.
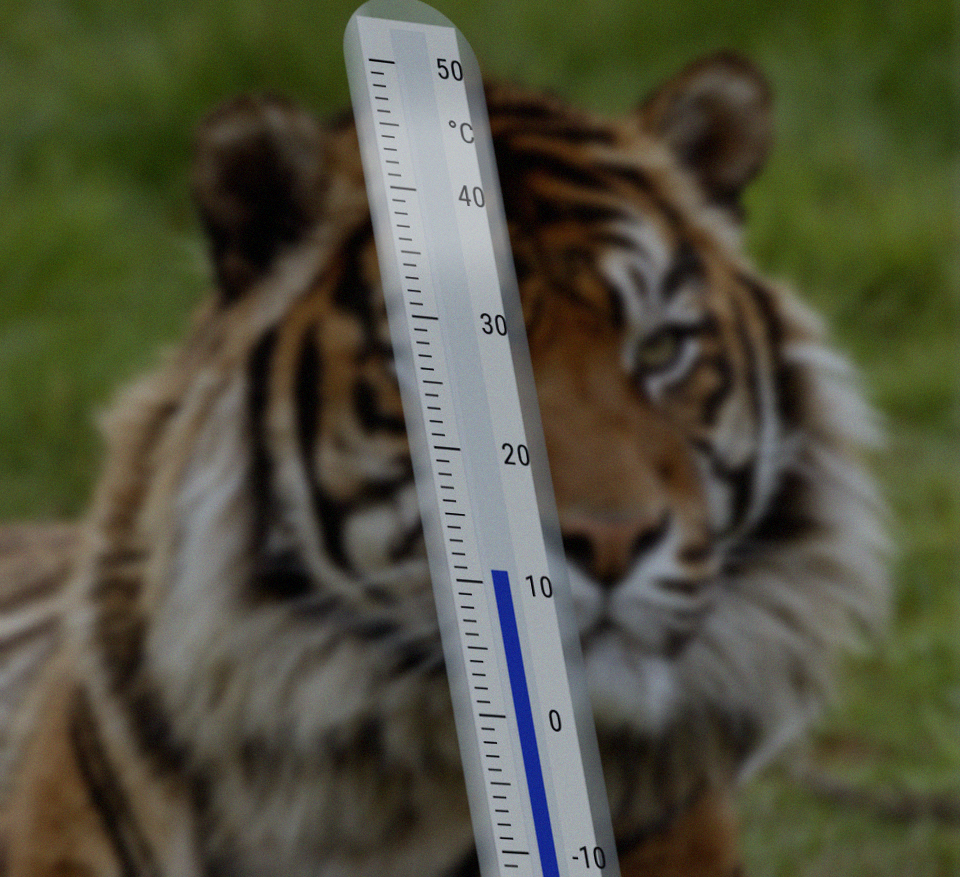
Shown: {"value": 11, "unit": "°C"}
